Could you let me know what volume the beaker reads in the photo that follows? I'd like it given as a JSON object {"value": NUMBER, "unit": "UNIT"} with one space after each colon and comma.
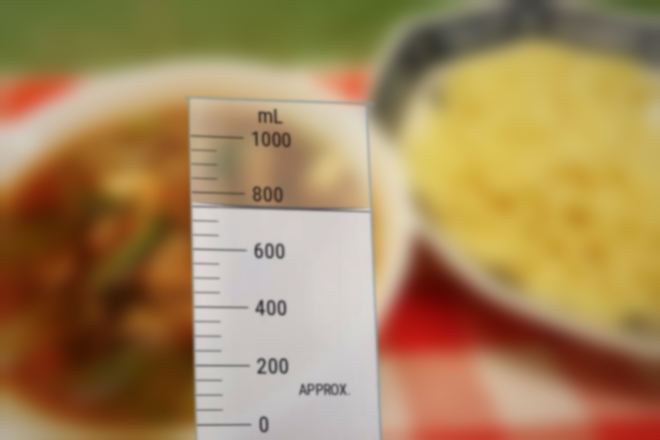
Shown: {"value": 750, "unit": "mL"}
